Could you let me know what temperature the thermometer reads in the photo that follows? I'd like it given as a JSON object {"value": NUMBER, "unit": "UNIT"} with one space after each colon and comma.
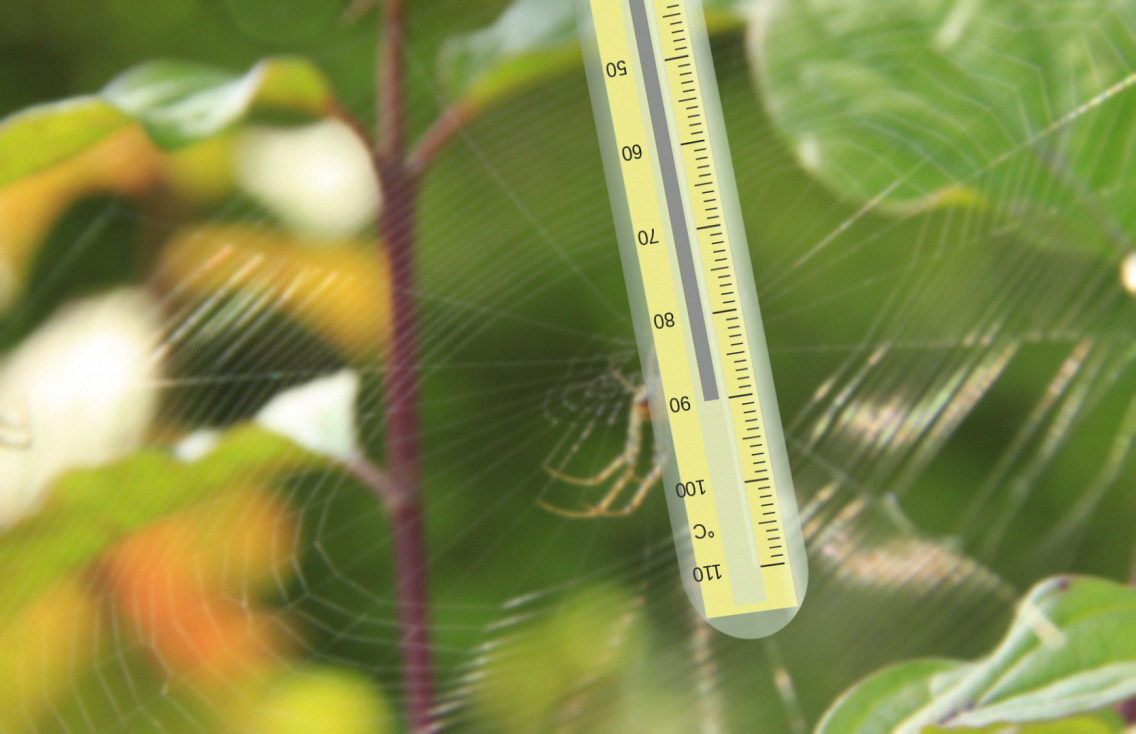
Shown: {"value": 90, "unit": "°C"}
